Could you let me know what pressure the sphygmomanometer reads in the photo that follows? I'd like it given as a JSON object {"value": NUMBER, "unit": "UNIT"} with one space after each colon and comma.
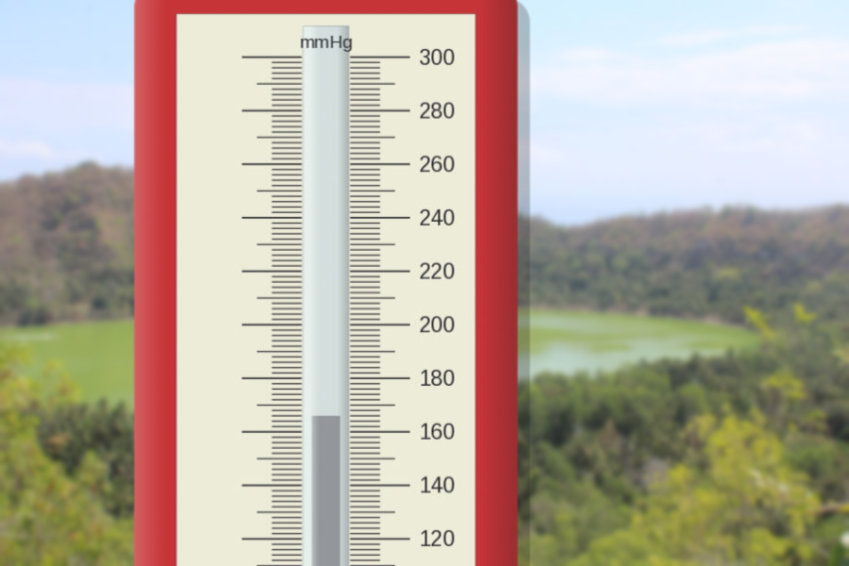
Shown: {"value": 166, "unit": "mmHg"}
